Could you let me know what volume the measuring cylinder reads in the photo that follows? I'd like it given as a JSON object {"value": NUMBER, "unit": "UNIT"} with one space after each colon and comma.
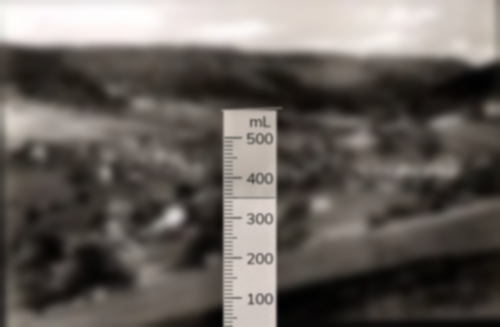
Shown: {"value": 350, "unit": "mL"}
